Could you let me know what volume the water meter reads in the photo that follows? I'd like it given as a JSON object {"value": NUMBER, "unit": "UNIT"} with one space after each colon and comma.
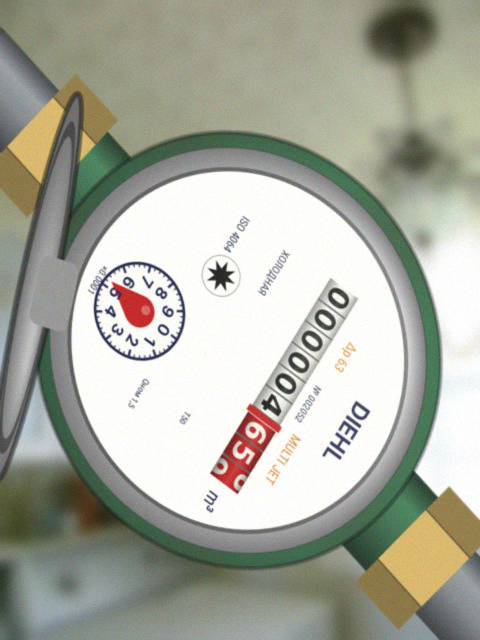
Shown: {"value": 4.6585, "unit": "m³"}
